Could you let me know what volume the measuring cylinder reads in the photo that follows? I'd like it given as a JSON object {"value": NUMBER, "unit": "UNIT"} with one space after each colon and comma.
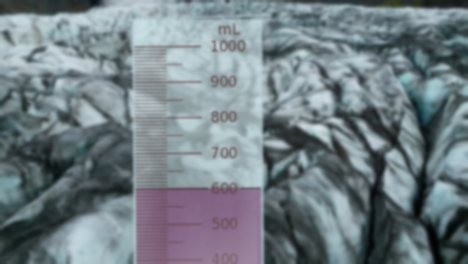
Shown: {"value": 600, "unit": "mL"}
